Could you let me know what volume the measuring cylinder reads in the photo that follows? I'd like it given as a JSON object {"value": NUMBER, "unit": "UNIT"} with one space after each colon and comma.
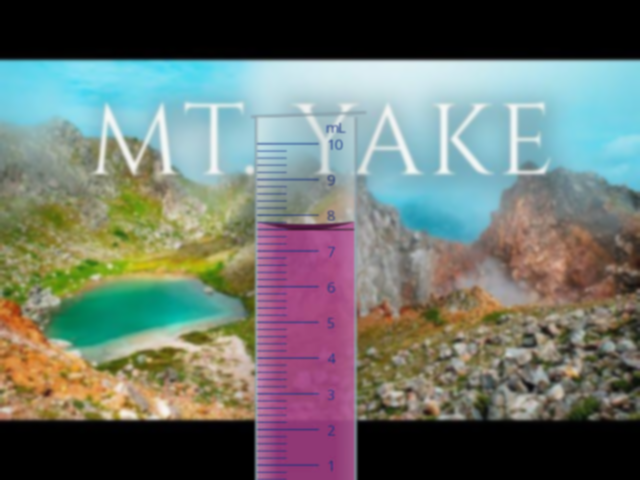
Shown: {"value": 7.6, "unit": "mL"}
